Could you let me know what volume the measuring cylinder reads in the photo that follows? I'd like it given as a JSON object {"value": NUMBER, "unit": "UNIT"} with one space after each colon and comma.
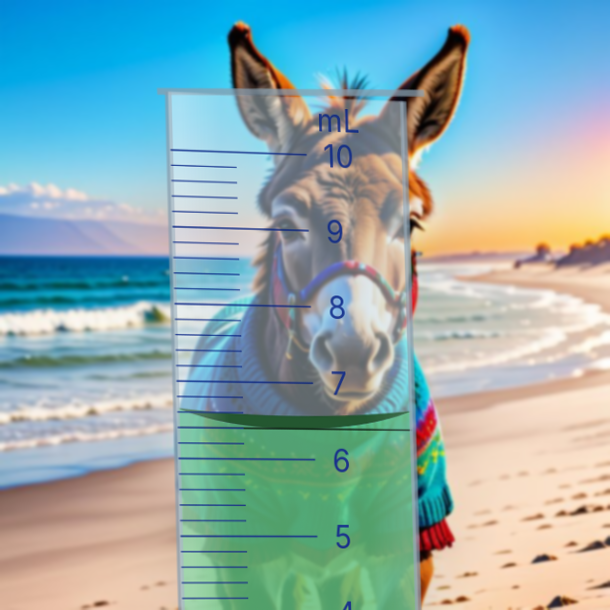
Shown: {"value": 6.4, "unit": "mL"}
